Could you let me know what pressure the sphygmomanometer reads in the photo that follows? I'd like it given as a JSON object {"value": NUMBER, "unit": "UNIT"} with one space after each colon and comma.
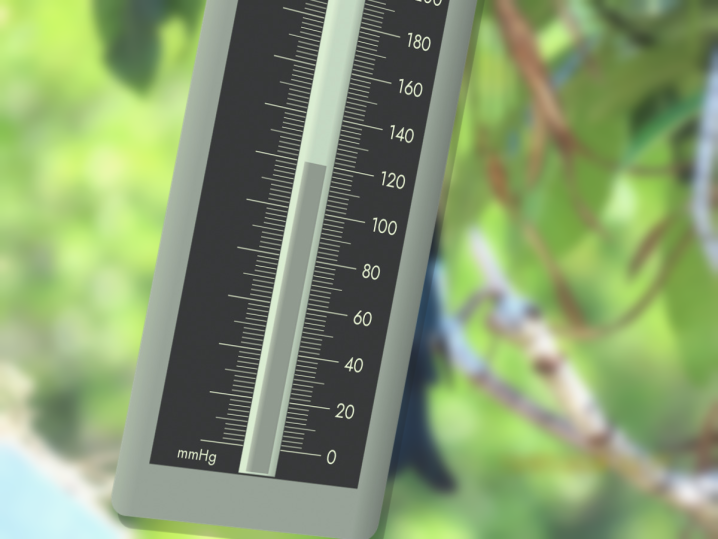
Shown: {"value": 120, "unit": "mmHg"}
